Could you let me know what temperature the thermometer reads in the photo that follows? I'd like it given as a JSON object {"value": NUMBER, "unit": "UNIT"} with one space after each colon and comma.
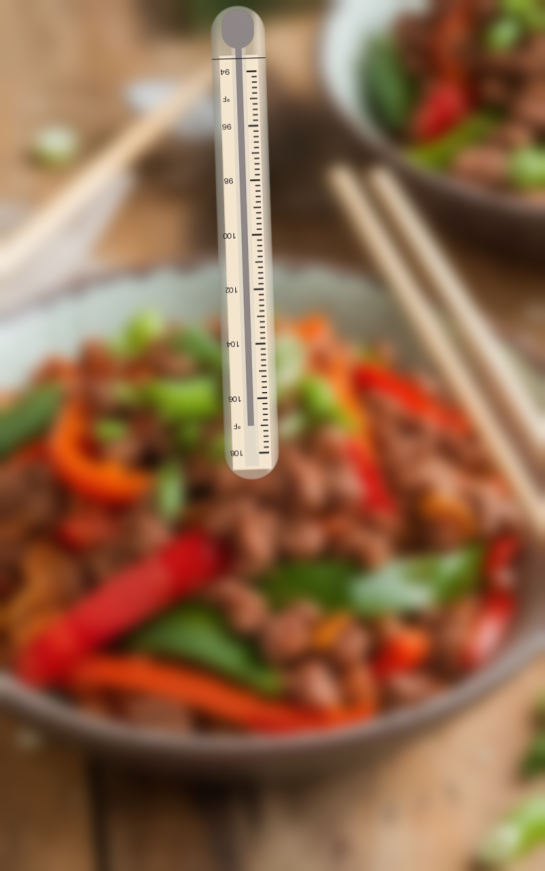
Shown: {"value": 107, "unit": "°F"}
